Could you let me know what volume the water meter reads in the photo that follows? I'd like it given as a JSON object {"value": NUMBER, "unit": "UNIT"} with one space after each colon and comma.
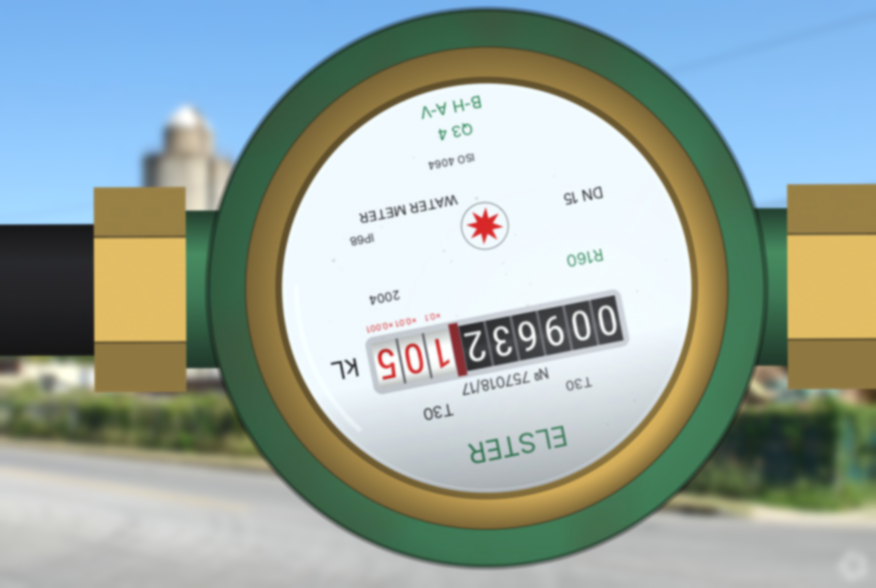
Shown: {"value": 9632.105, "unit": "kL"}
